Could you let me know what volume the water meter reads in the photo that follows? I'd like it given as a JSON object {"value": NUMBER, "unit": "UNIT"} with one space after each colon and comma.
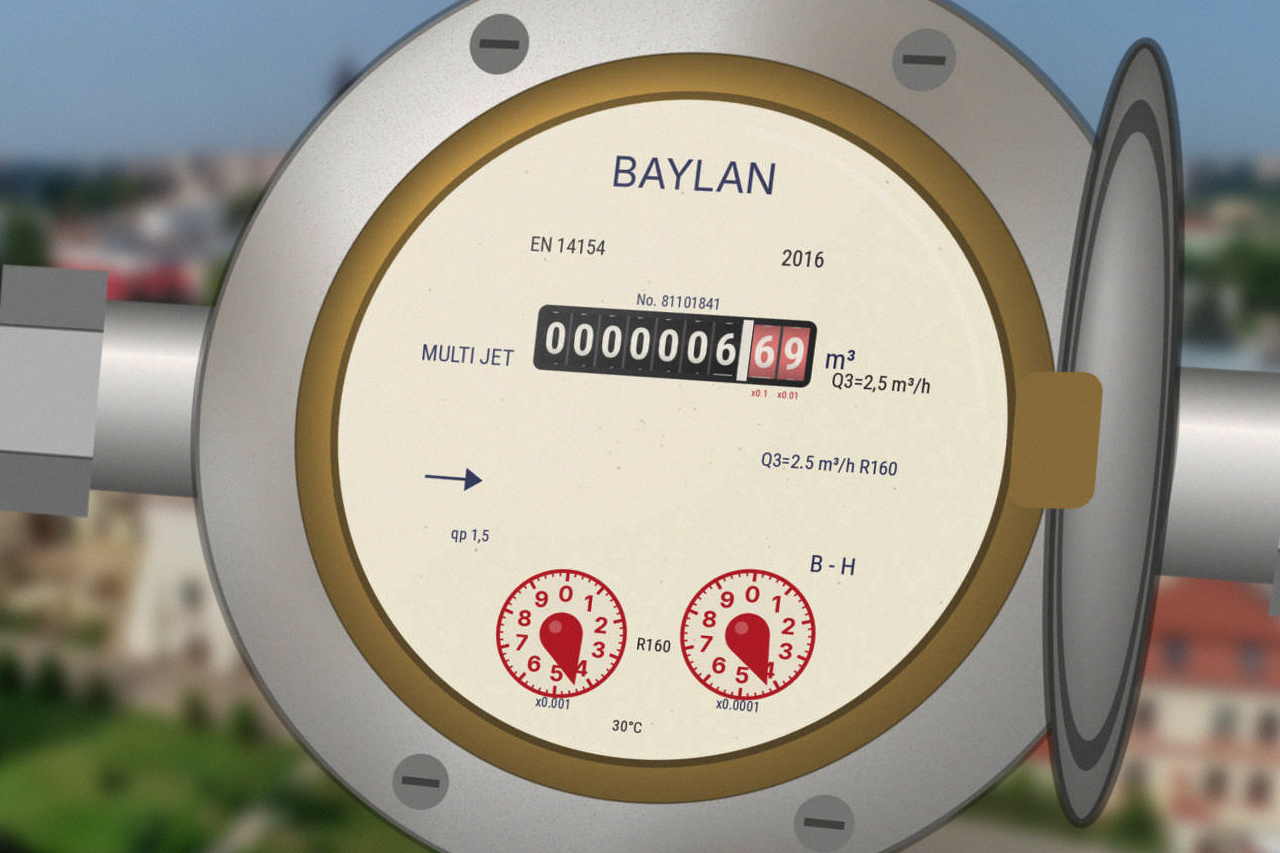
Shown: {"value": 6.6944, "unit": "m³"}
